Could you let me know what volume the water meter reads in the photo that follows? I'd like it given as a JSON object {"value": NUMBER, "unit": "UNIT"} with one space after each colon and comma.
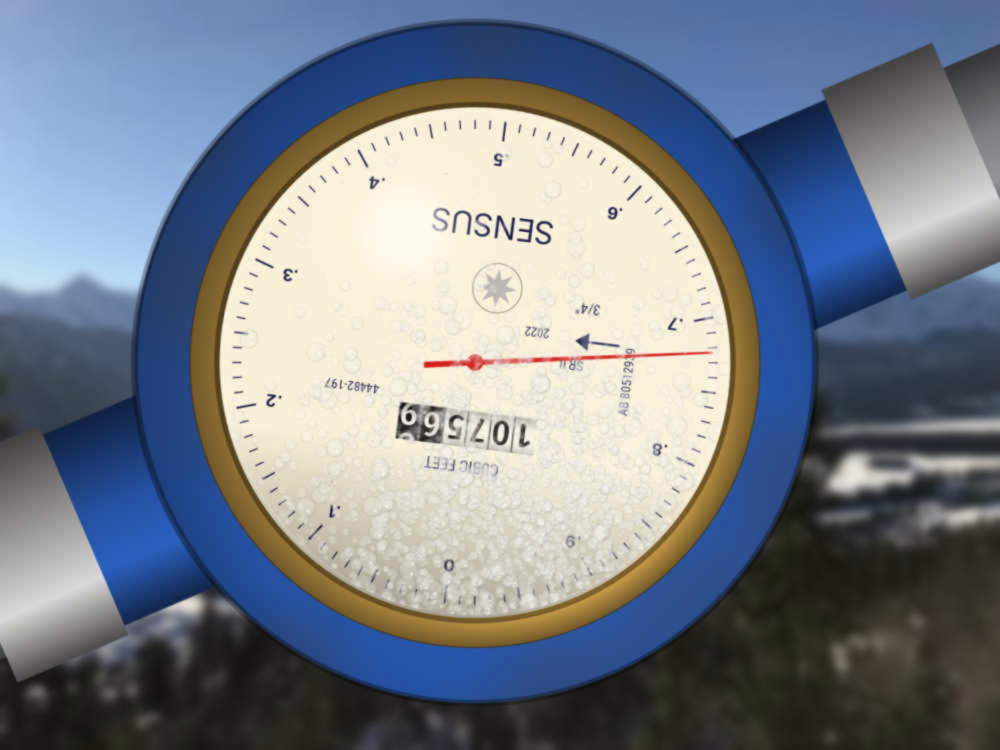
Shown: {"value": 107568.72, "unit": "ft³"}
